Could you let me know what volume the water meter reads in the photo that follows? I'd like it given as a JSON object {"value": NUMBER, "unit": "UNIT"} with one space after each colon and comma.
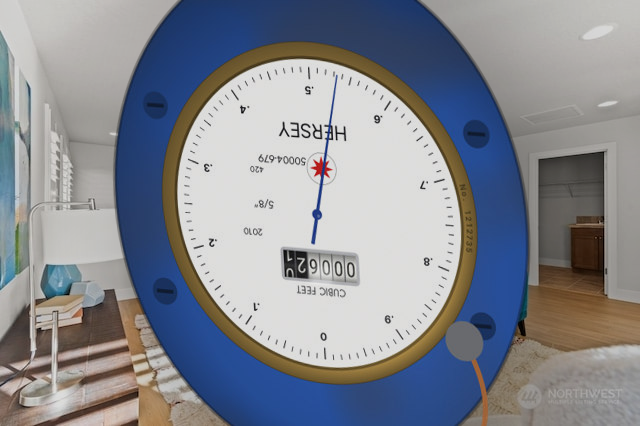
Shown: {"value": 620.53, "unit": "ft³"}
